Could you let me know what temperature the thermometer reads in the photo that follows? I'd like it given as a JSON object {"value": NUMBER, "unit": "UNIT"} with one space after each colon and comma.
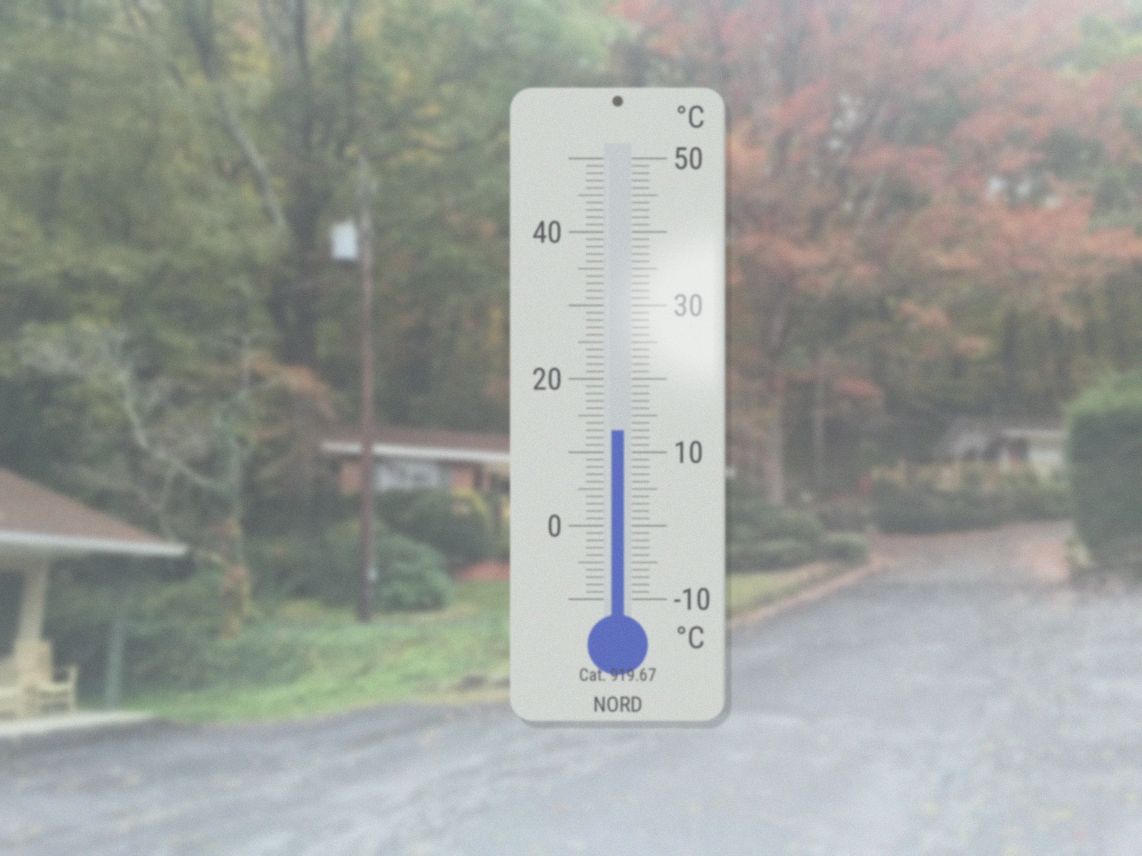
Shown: {"value": 13, "unit": "°C"}
